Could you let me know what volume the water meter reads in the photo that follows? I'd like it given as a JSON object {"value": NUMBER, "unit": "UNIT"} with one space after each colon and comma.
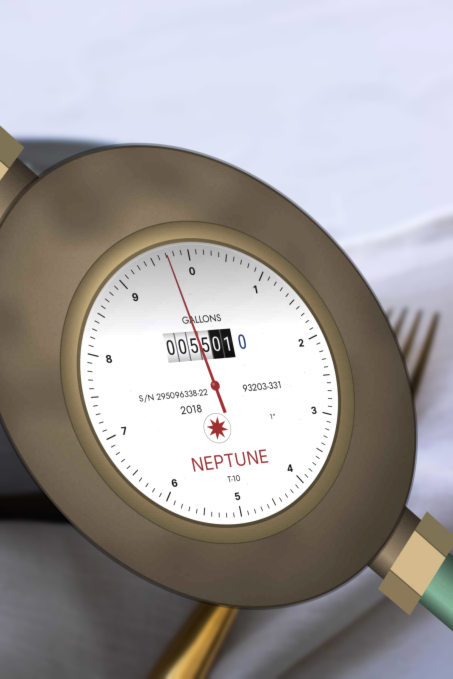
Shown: {"value": 55009.7, "unit": "gal"}
